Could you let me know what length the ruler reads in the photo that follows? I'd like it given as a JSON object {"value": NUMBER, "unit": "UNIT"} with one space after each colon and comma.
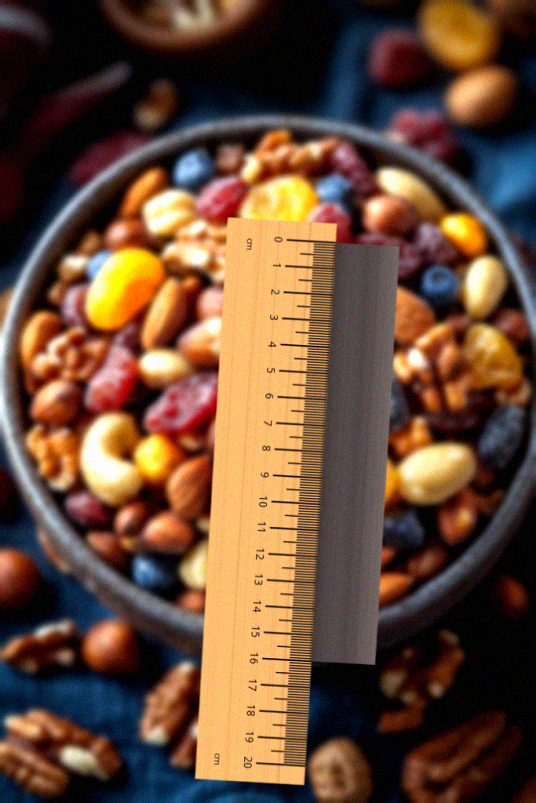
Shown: {"value": 16, "unit": "cm"}
